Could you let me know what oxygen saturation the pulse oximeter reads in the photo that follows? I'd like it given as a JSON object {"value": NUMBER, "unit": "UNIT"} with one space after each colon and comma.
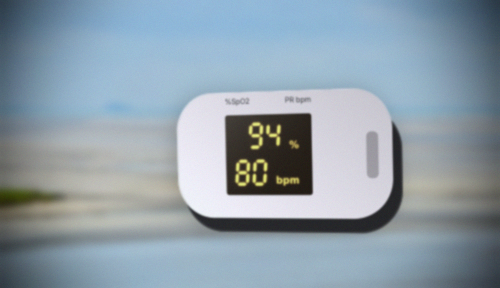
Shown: {"value": 94, "unit": "%"}
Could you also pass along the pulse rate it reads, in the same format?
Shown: {"value": 80, "unit": "bpm"}
